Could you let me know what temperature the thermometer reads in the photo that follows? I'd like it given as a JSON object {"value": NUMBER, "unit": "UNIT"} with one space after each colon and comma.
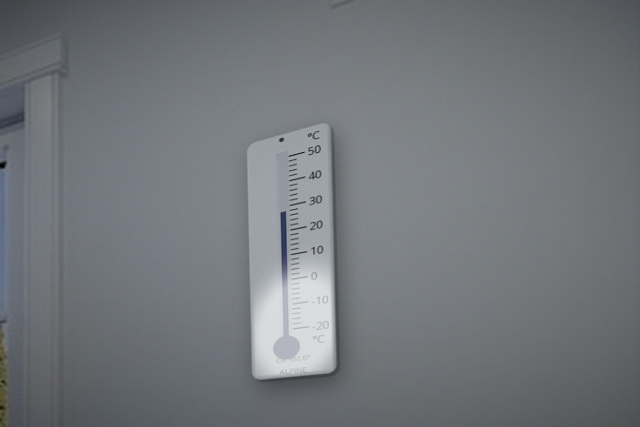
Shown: {"value": 28, "unit": "°C"}
